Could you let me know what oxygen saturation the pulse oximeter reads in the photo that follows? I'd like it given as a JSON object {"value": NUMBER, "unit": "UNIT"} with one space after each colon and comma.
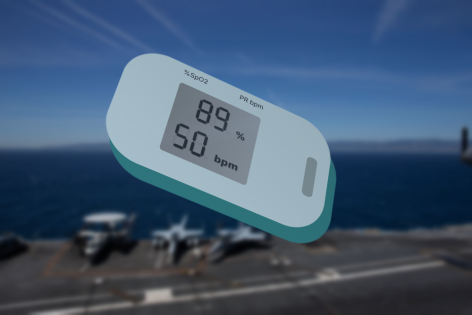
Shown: {"value": 89, "unit": "%"}
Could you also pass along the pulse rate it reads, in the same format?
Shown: {"value": 50, "unit": "bpm"}
